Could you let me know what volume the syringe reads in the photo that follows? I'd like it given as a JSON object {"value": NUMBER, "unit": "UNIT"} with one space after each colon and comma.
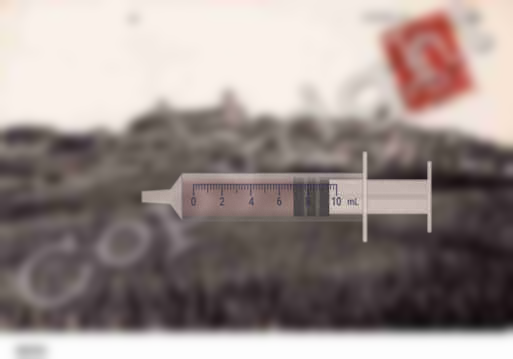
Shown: {"value": 7, "unit": "mL"}
